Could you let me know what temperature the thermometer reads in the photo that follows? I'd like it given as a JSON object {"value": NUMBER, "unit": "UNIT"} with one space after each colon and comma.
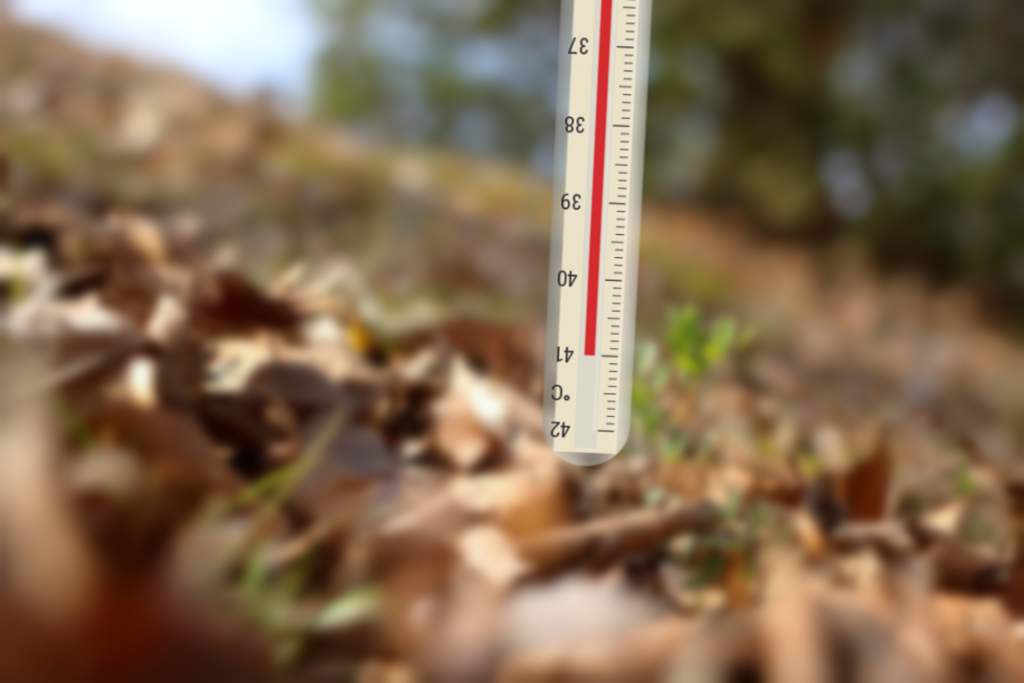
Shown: {"value": 41, "unit": "°C"}
